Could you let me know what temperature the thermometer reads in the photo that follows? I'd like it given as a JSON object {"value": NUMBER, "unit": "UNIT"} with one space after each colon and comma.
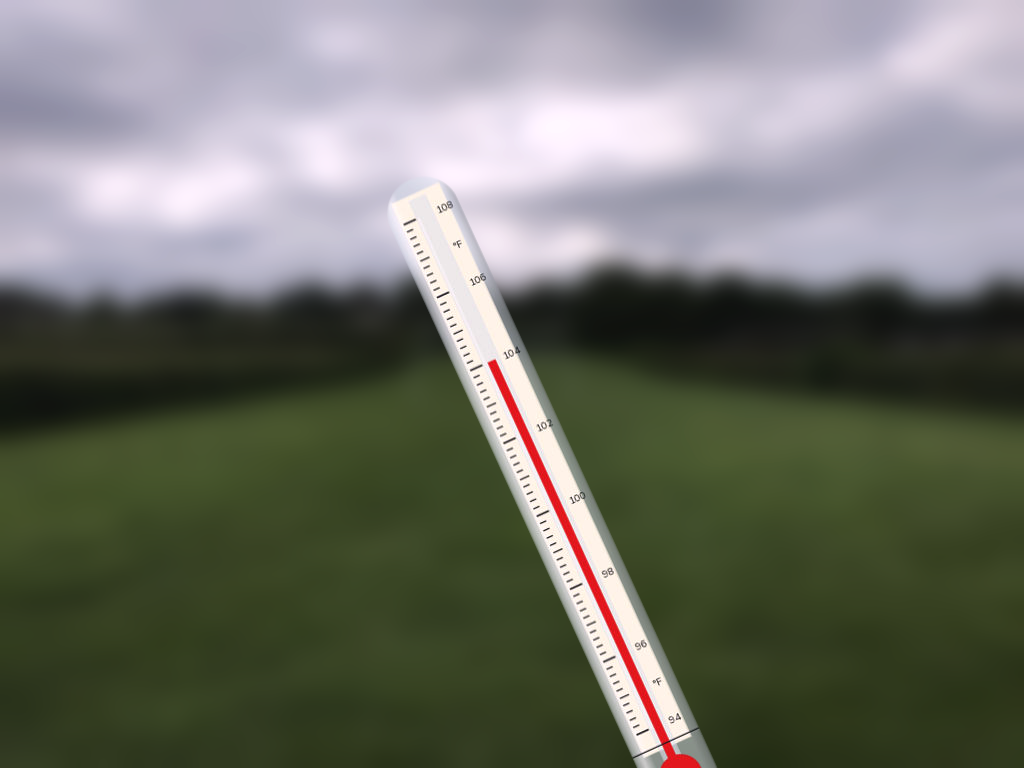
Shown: {"value": 104, "unit": "°F"}
